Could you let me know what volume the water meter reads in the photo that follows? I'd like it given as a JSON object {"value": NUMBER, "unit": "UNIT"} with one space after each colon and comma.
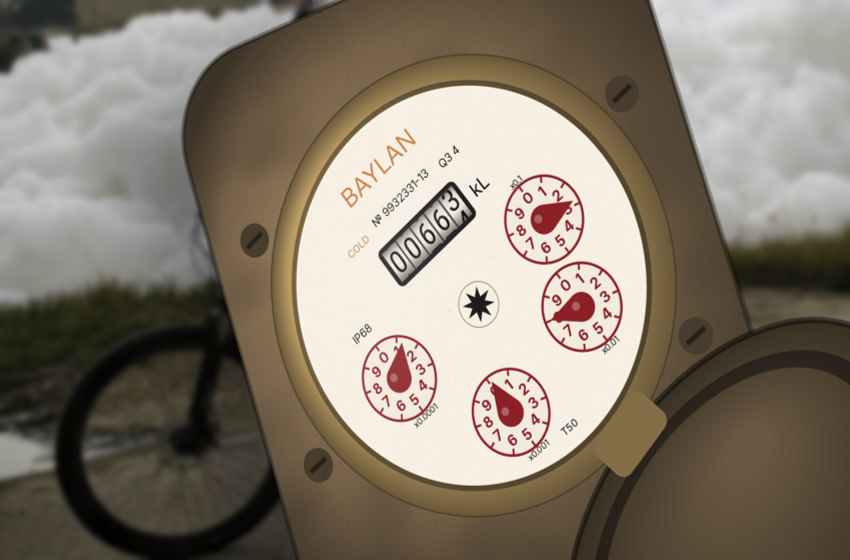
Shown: {"value": 663.2801, "unit": "kL"}
